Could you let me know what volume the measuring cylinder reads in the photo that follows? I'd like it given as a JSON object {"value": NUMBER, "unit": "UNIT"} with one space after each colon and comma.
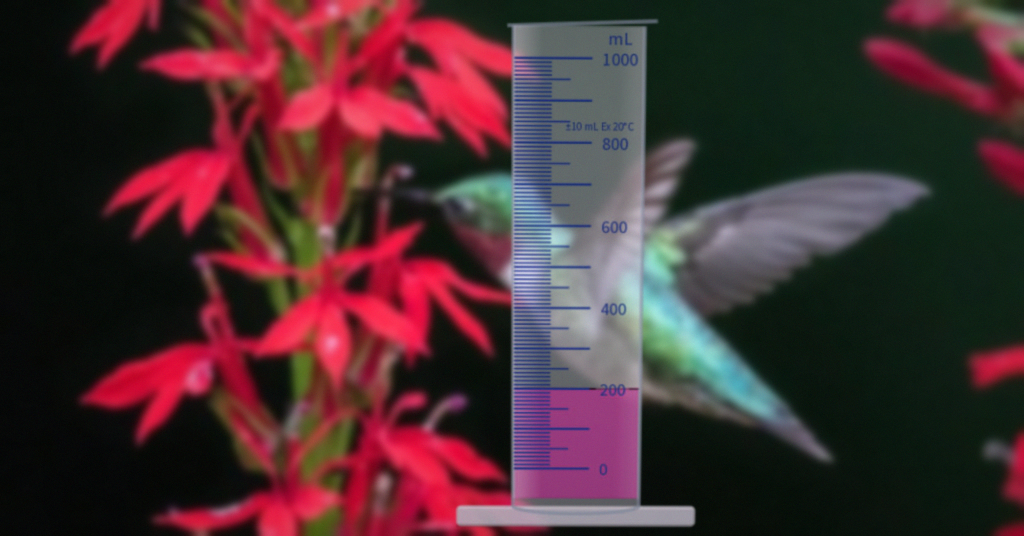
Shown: {"value": 200, "unit": "mL"}
